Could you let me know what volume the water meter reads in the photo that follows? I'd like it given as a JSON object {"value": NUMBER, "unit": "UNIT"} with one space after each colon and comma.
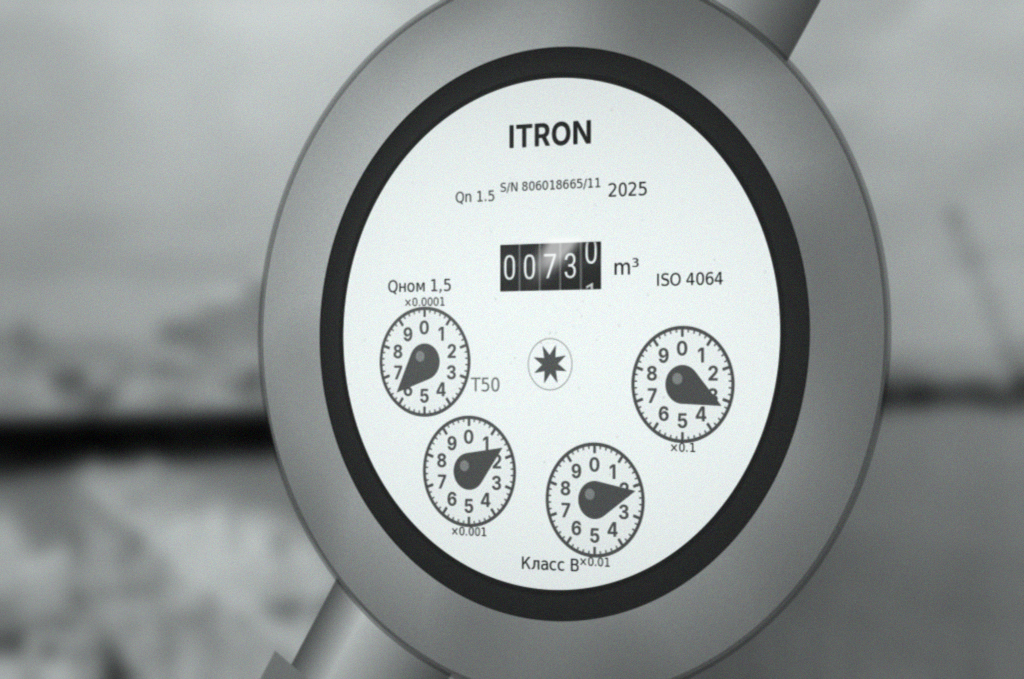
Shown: {"value": 730.3216, "unit": "m³"}
